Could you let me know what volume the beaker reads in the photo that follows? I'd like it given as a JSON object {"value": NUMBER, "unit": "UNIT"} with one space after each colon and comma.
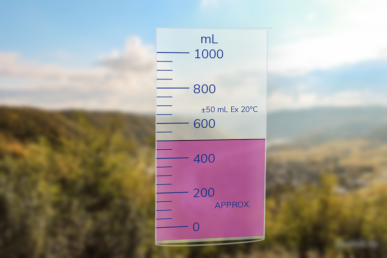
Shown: {"value": 500, "unit": "mL"}
